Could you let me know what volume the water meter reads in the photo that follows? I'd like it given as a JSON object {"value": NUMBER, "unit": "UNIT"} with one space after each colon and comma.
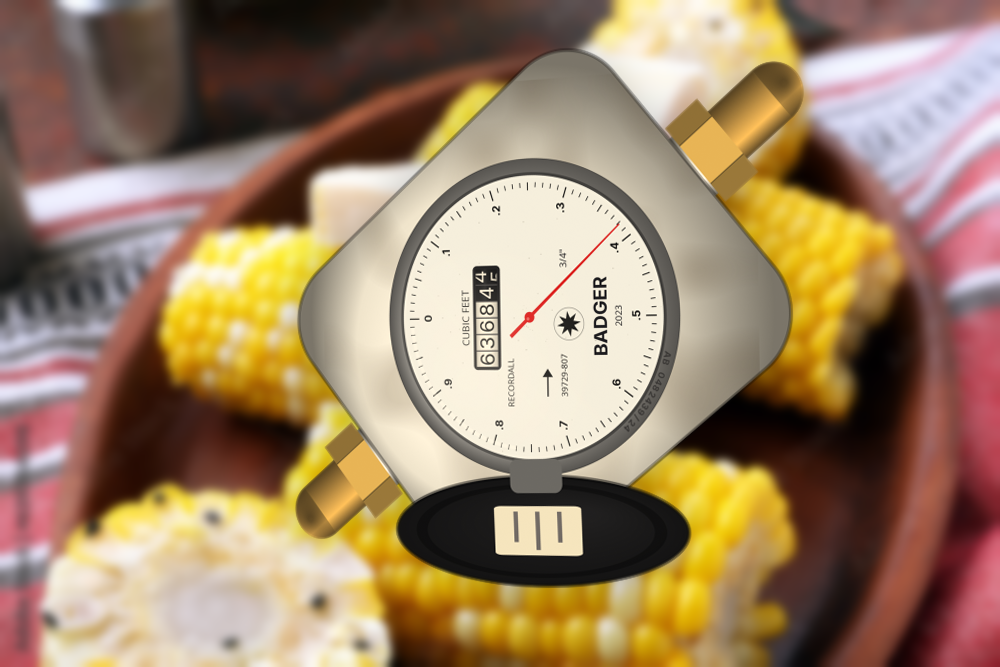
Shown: {"value": 636844.38, "unit": "ft³"}
